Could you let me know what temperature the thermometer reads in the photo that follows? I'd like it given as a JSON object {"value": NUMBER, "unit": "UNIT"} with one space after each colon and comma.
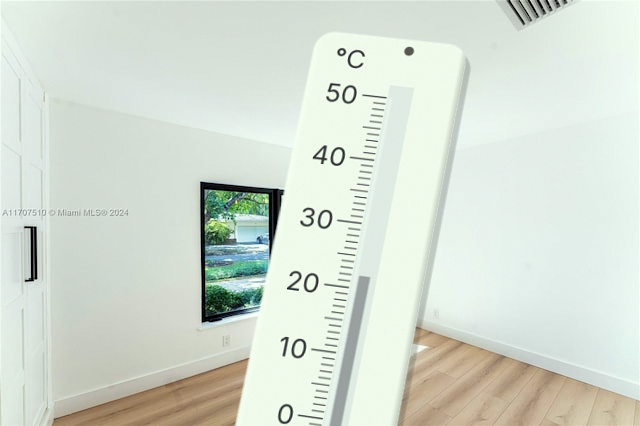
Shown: {"value": 22, "unit": "°C"}
